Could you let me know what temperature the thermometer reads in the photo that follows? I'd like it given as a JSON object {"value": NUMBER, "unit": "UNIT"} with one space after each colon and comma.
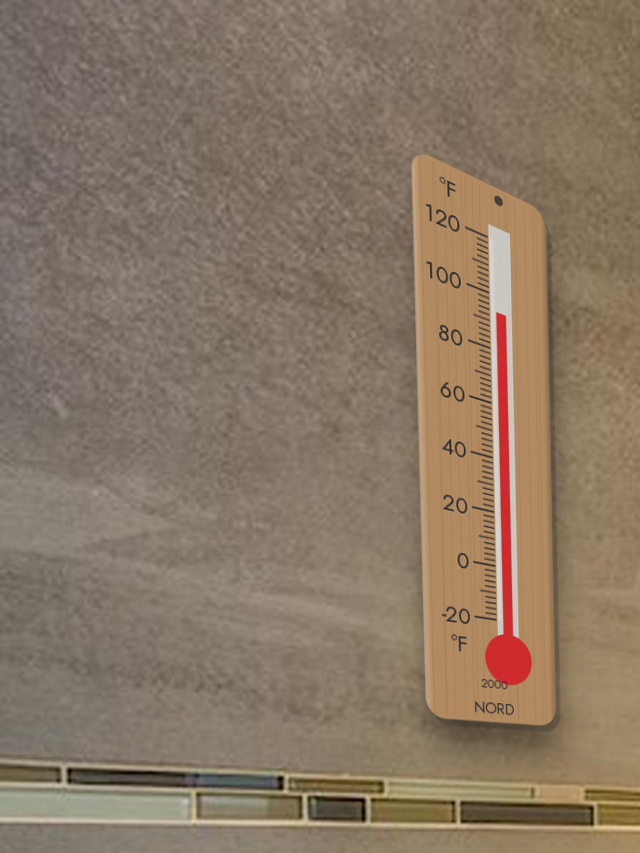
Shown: {"value": 94, "unit": "°F"}
